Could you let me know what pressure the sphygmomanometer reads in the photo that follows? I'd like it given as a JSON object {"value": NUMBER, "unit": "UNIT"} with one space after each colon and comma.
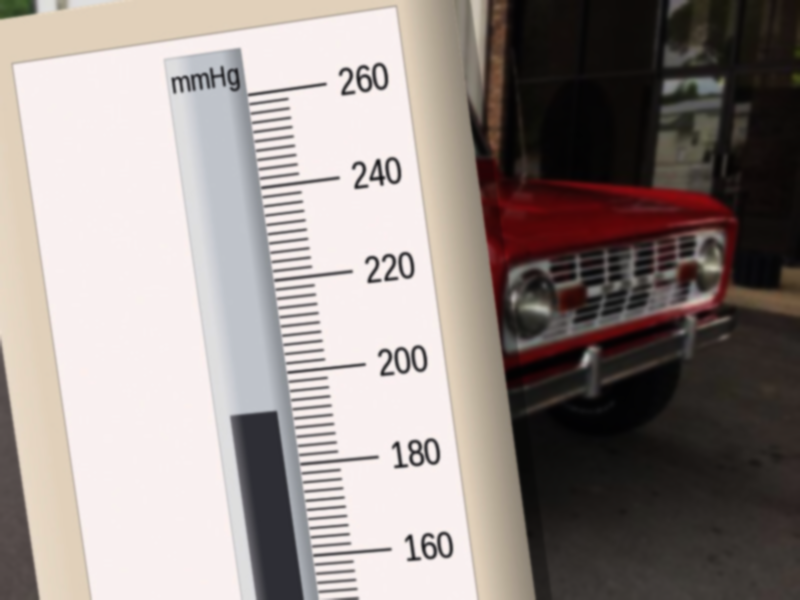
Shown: {"value": 192, "unit": "mmHg"}
